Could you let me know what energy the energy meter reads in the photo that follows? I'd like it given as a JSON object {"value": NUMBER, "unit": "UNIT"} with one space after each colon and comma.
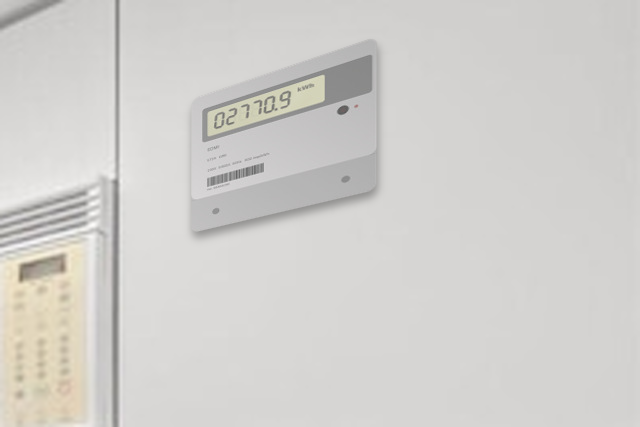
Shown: {"value": 2770.9, "unit": "kWh"}
